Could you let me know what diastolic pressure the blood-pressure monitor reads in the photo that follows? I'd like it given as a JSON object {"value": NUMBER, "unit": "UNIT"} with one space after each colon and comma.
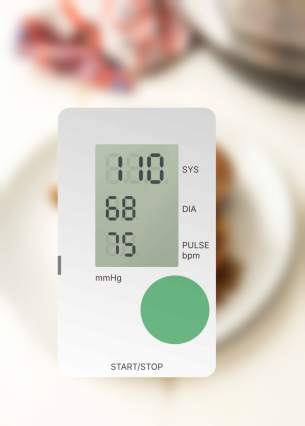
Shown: {"value": 68, "unit": "mmHg"}
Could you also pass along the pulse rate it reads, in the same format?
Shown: {"value": 75, "unit": "bpm"}
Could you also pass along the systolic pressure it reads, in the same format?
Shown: {"value": 110, "unit": "mmHg"}
